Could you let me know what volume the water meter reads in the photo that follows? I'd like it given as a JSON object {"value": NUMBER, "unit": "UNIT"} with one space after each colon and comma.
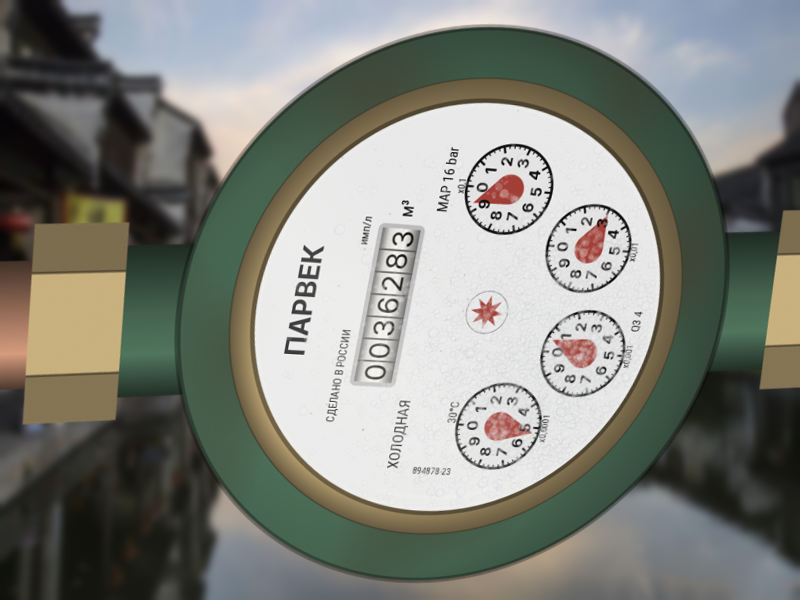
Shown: {"value": 36282.9305, "unit": "m³"}
